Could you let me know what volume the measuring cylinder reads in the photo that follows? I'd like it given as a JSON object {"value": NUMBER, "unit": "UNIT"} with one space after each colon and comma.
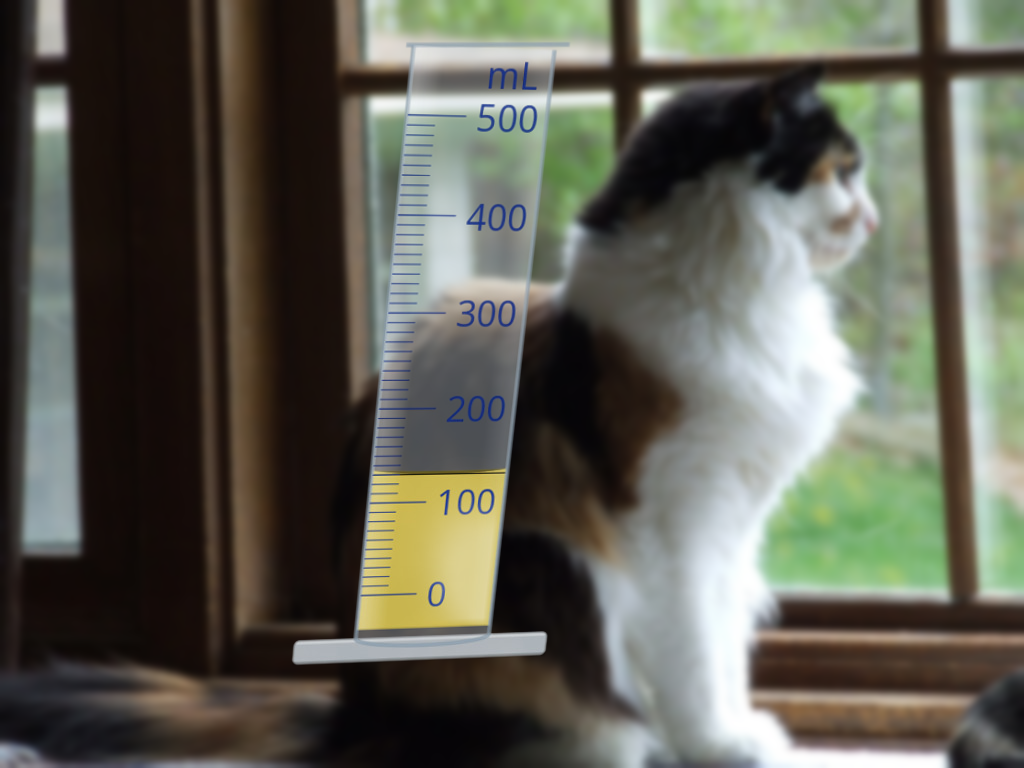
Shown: {"value": 130, "unit": "mL"}
